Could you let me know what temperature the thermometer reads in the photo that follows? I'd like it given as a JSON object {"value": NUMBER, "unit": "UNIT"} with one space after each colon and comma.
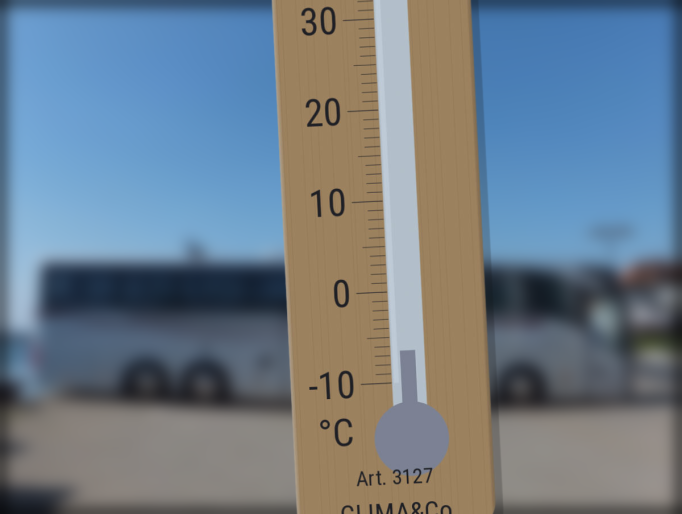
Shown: {"value": -6.5, "unit": "°C"}
